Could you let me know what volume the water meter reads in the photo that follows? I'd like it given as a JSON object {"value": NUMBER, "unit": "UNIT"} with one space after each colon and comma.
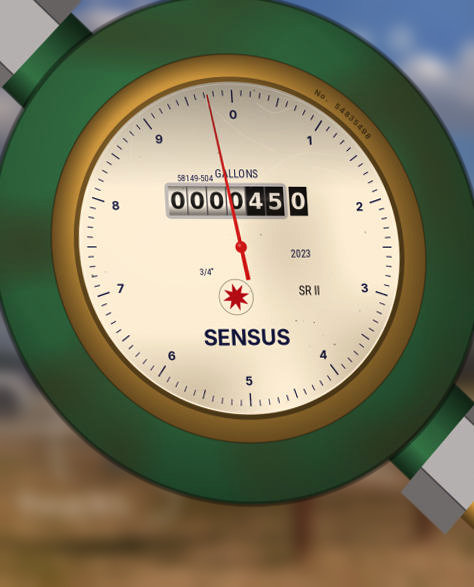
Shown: {"value": 449.7, "unit": "gal"}
